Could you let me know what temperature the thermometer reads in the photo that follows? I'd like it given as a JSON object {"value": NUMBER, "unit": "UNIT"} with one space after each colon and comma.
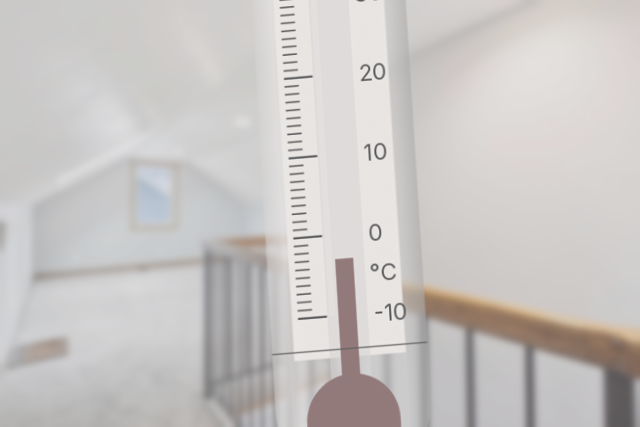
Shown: {"value": -3, "unit": "°C"}
